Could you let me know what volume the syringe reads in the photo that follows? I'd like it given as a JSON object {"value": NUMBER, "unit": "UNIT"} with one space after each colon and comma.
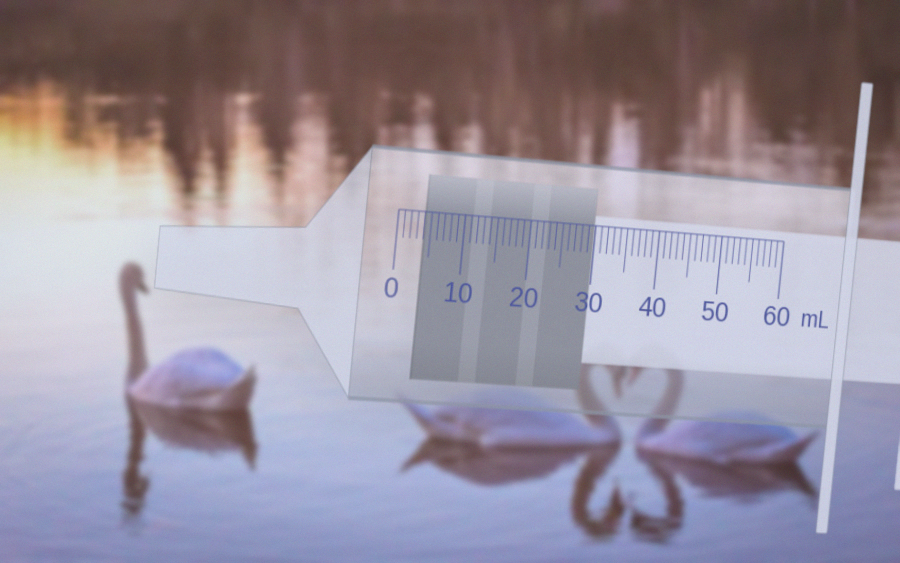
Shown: {"value": 4, "unit": "mL"}
